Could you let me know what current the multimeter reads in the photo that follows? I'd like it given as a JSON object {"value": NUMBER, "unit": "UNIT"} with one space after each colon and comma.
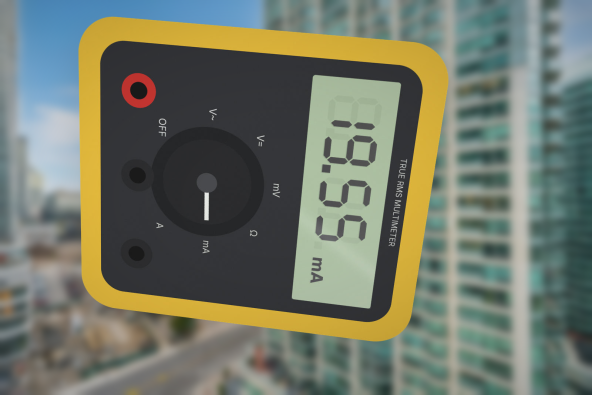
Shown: {"value": 19.55, "unit": "mA"}
